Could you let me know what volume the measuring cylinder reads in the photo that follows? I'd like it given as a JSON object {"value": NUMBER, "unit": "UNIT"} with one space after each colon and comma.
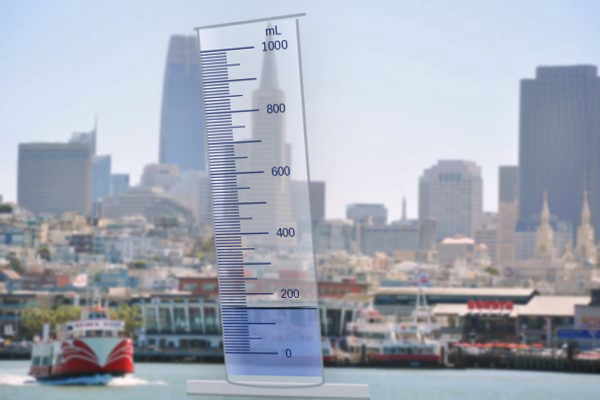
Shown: {"value": 150, "unit": "mL"}
